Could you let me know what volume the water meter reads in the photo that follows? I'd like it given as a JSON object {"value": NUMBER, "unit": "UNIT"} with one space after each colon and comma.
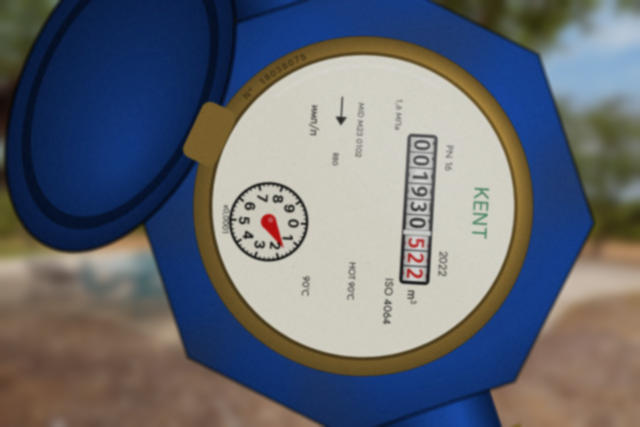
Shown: {"value": 1930.5221, "unit": "m³"}
